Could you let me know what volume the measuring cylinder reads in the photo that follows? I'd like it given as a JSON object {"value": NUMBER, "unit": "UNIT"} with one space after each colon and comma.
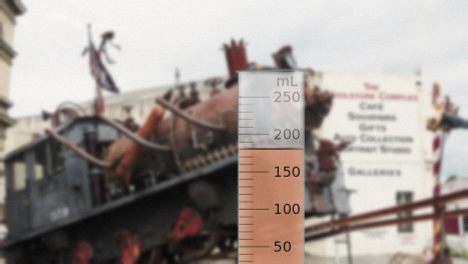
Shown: {"value": 180, "unit": "mL"}
